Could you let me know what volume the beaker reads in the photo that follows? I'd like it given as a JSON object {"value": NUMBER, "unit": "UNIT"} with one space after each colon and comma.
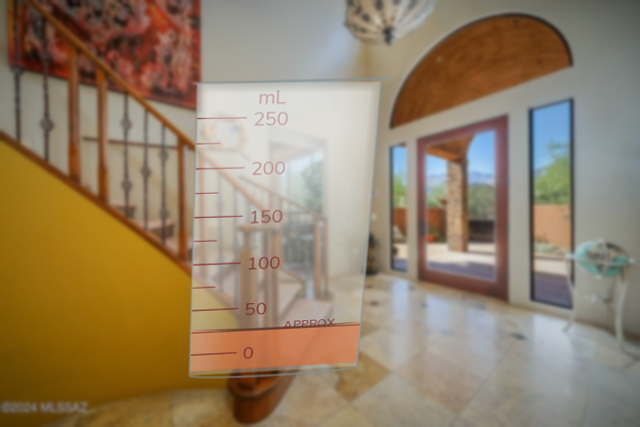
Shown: {"value": 25, "unit": "mL"}
